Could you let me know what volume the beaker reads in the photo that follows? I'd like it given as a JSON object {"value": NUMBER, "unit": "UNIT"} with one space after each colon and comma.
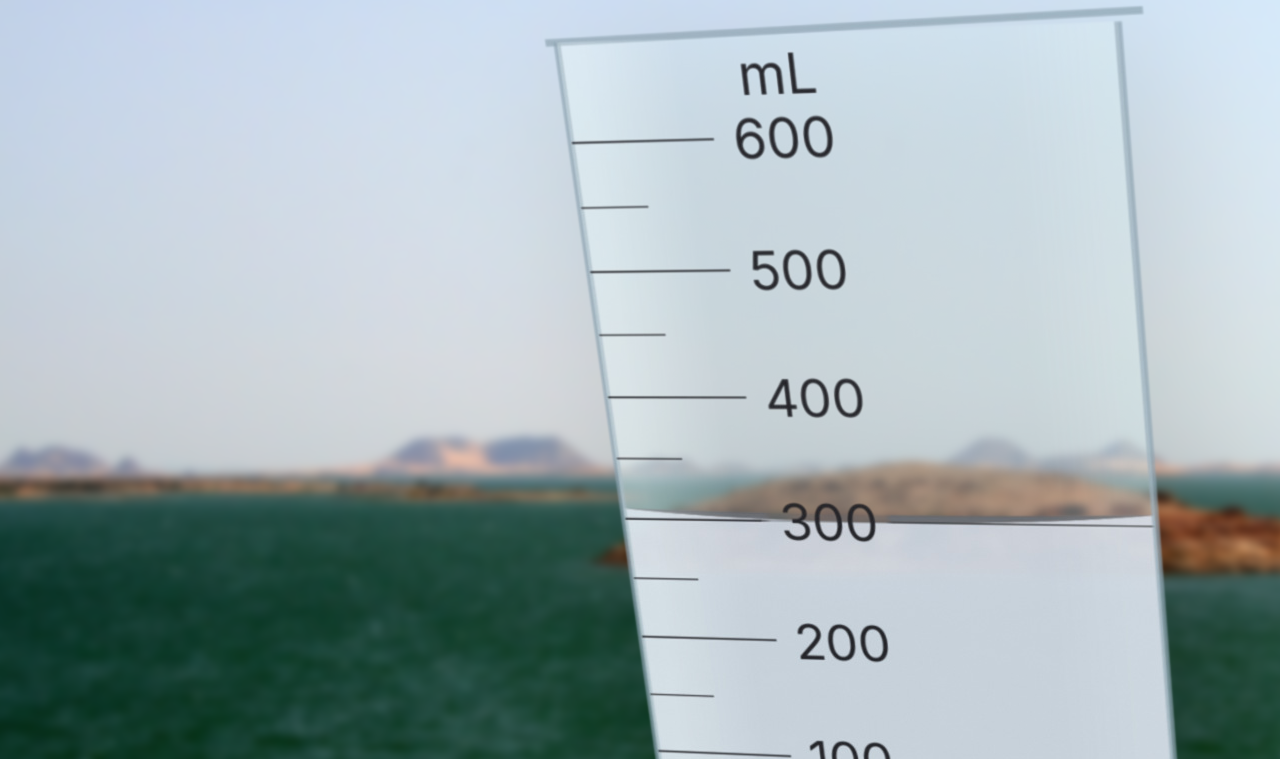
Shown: {"value": 300, "unit": "mL"}
